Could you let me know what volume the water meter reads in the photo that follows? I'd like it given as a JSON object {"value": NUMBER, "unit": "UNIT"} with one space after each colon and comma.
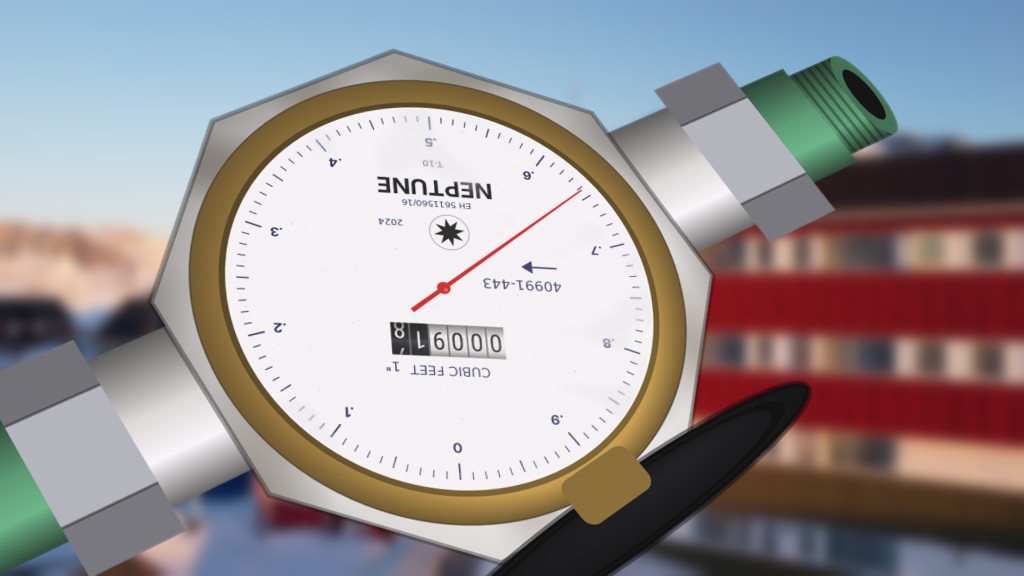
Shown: {"value": 917.64, "unit": "ft³"}
